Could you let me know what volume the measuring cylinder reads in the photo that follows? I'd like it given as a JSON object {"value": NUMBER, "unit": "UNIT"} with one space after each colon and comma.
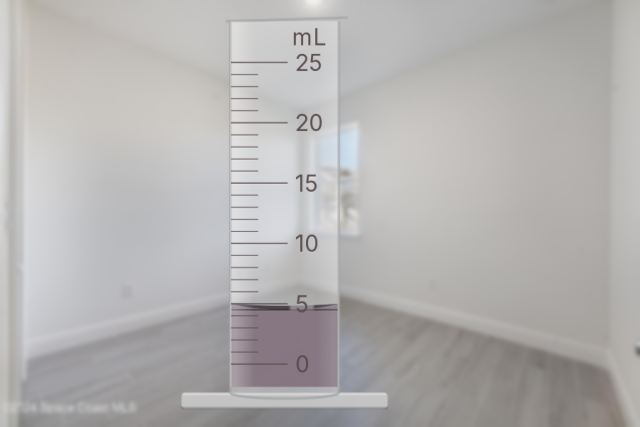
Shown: {"value": 4.5, "unit": "mL"}
